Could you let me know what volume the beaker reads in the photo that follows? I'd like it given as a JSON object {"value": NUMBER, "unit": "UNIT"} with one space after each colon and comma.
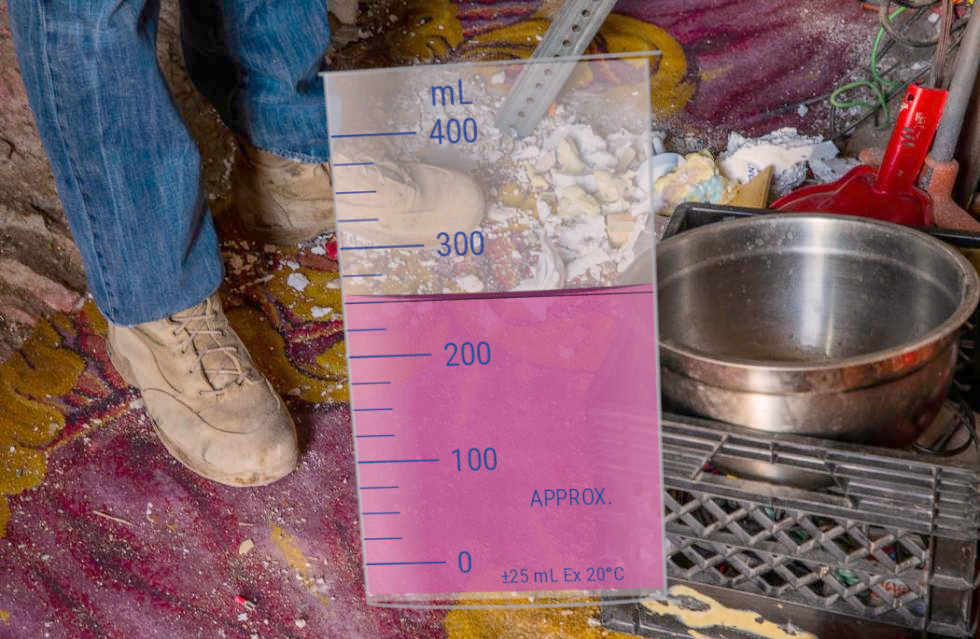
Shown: {"value": 250, "unit": "mL"}
